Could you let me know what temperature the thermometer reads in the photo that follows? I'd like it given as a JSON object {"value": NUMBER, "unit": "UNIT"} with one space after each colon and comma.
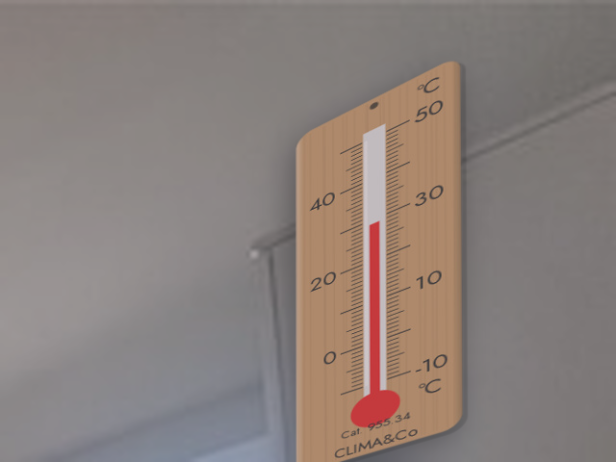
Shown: {"value": 29, "unit": "°C"}
